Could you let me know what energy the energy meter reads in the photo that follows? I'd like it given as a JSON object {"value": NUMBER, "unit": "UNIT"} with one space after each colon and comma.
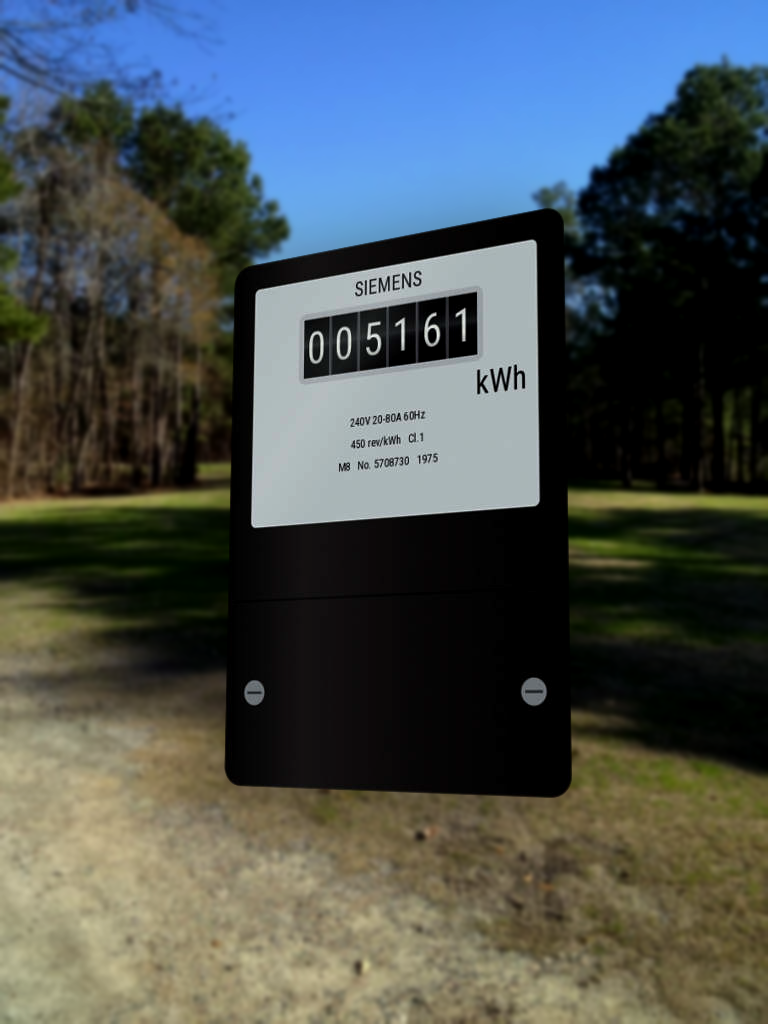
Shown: {"value": 5161, "unit": "kWh"}
